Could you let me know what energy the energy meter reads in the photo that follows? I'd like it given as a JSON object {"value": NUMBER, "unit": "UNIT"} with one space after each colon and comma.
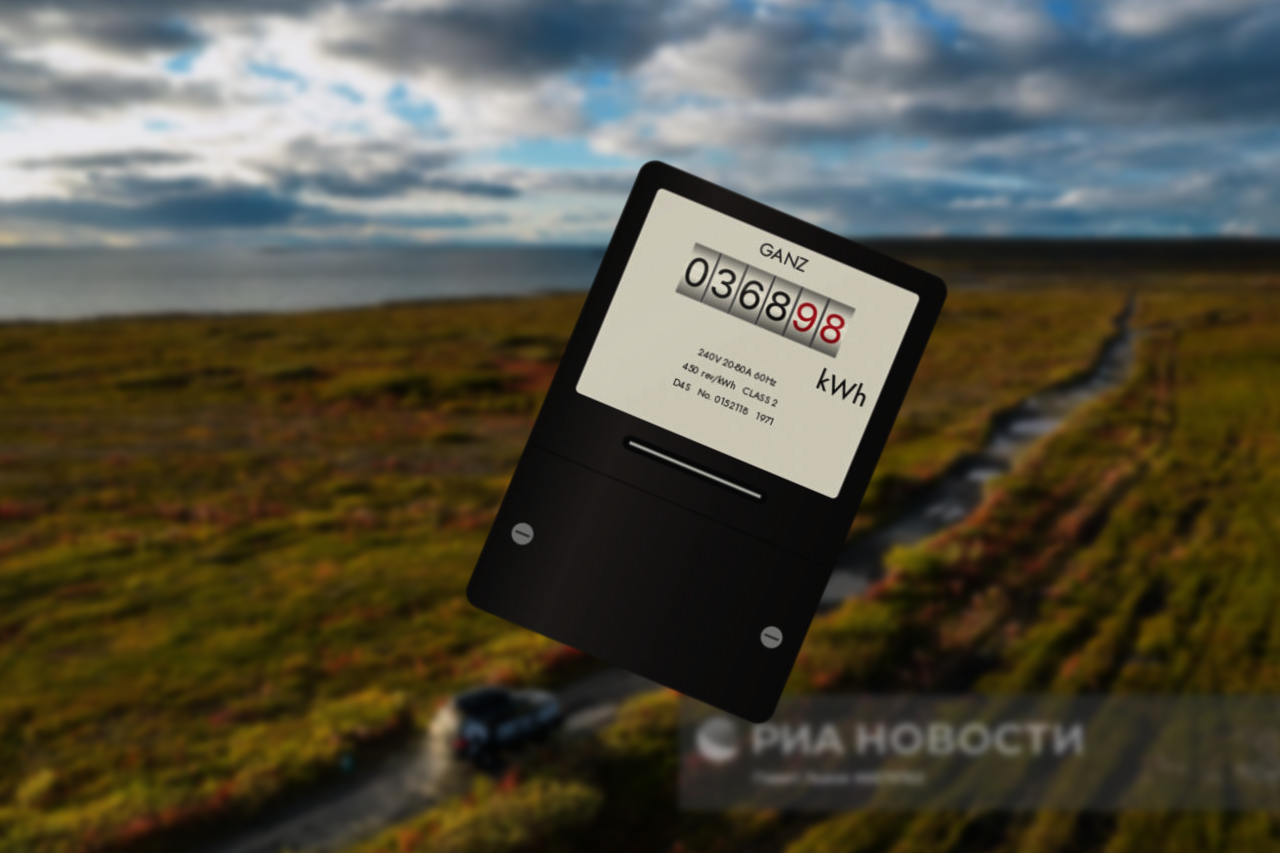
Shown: {"value": 368.98, "unit": "kWh"}
